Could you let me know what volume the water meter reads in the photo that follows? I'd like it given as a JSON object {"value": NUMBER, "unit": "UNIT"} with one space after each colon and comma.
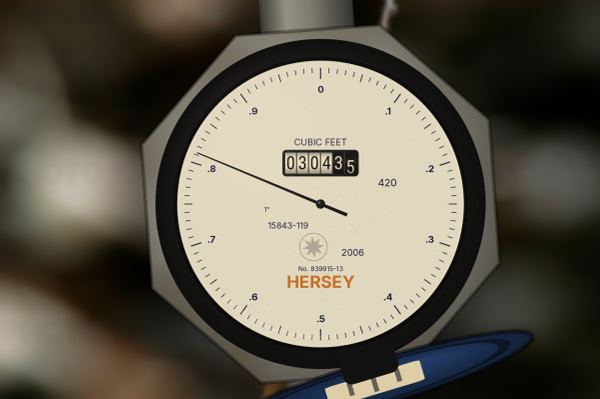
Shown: {"value": 30434.81, "unit": "ft³"}
